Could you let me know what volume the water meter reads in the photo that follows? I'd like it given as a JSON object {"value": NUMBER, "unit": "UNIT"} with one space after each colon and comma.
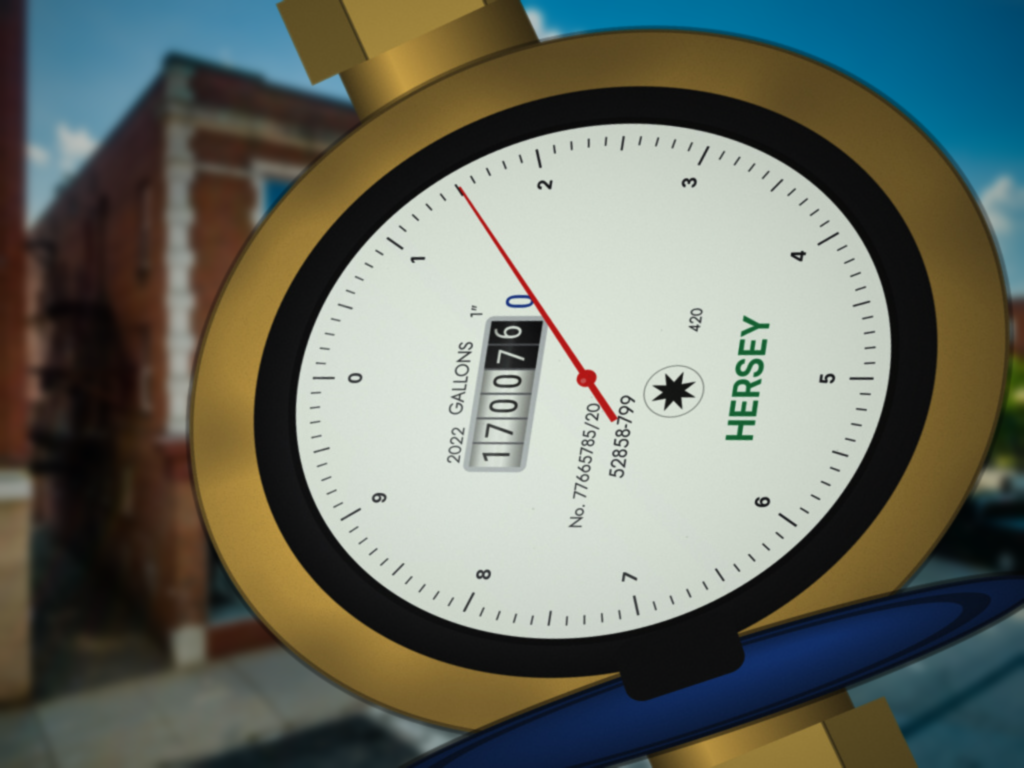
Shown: {"value": 1700761.5, "unit": "gal"}
